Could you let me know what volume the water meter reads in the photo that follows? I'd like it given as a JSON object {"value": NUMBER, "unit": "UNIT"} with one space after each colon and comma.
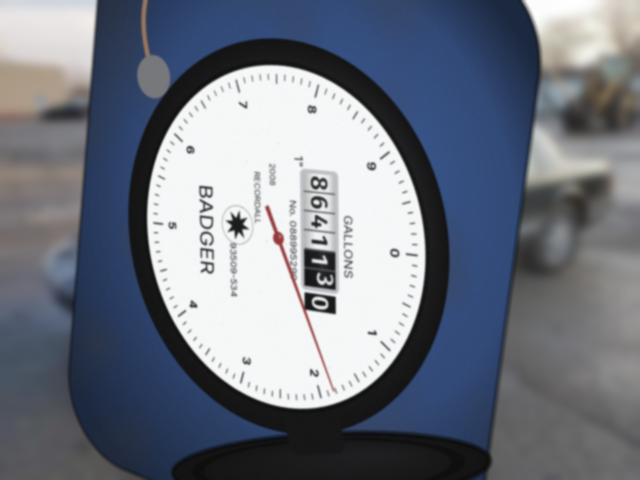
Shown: {"value": 8641131.8, "unit": "gal"}
